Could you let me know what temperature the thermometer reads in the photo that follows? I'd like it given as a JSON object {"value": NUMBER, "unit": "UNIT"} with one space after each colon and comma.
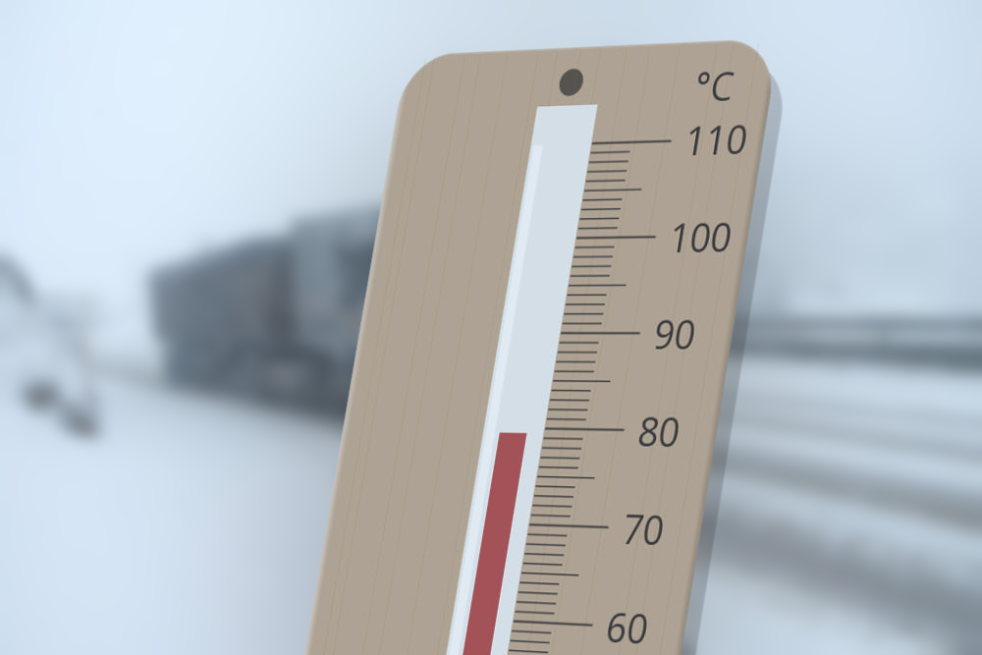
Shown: {"value": 79.5, "unit": "°C"}
